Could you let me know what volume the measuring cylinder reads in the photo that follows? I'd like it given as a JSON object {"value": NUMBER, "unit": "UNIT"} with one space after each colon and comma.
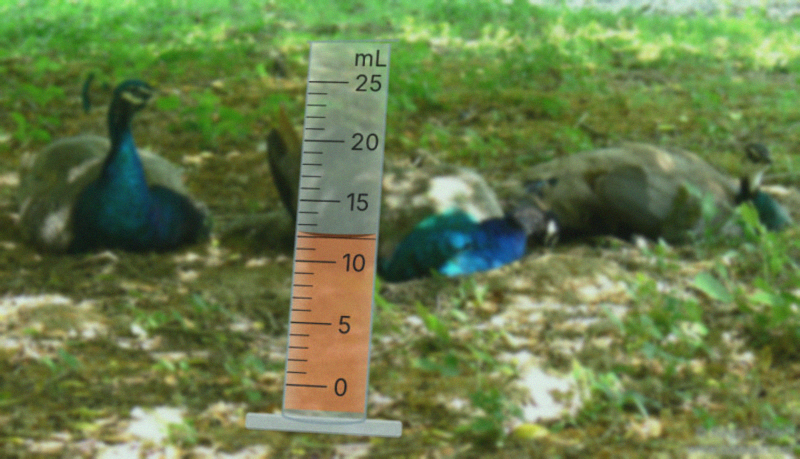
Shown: {"value": 12, "unit": "mL"}
